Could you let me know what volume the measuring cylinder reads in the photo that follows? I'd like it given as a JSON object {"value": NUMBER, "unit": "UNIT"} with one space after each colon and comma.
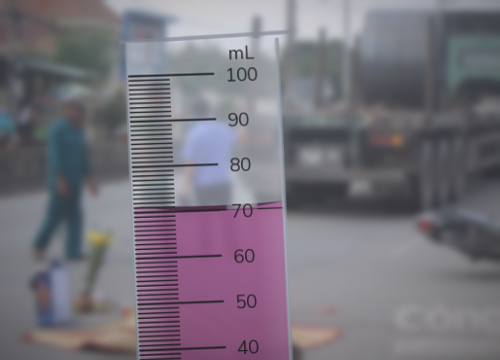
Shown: {"value": 70, "unit": "mL"}
